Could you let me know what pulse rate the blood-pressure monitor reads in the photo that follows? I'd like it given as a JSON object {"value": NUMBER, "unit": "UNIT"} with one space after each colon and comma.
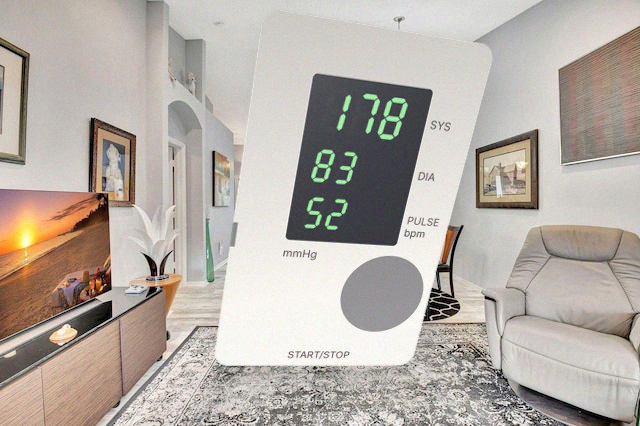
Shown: {"value": 52, "unit": "bpm"}
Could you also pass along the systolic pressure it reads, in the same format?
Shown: {"value": 178, "unit": "mmHg"}
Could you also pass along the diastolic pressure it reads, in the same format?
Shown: {"value": 83, "unit": "mmHg"}
